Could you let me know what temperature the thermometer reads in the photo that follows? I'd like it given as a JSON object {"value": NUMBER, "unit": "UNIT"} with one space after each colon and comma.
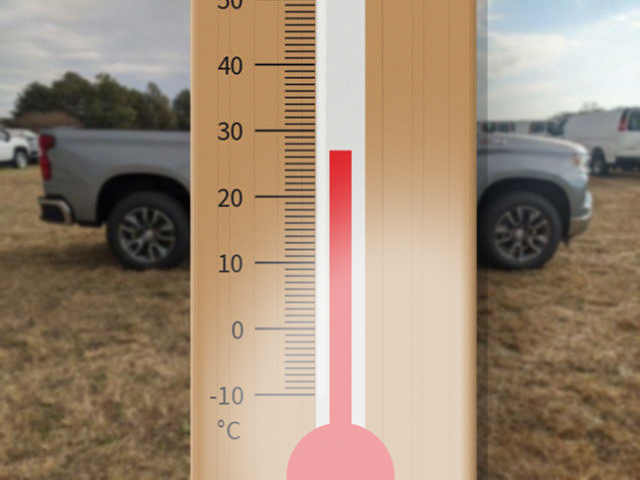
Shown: {"value": 27, "unit": "°C"}
